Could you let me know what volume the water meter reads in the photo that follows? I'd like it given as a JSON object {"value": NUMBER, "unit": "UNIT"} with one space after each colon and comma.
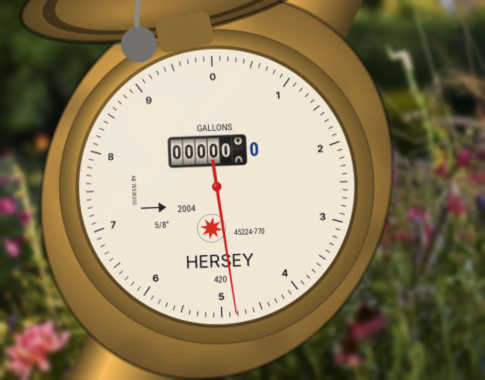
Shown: {"value": 84.8, "unit": "gal"}
